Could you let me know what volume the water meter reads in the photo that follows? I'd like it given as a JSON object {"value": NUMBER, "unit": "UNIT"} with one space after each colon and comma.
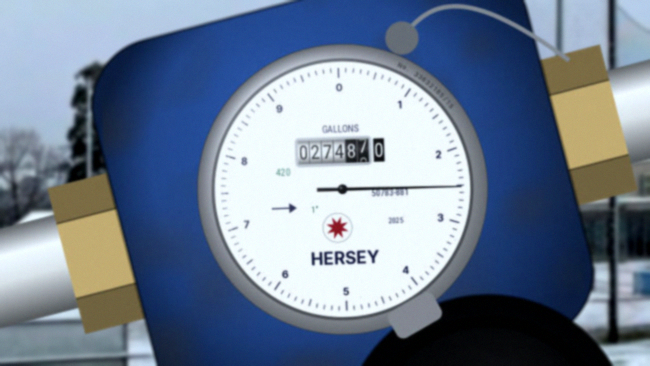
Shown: {"value": 274872.5, "unit": "gal"}
